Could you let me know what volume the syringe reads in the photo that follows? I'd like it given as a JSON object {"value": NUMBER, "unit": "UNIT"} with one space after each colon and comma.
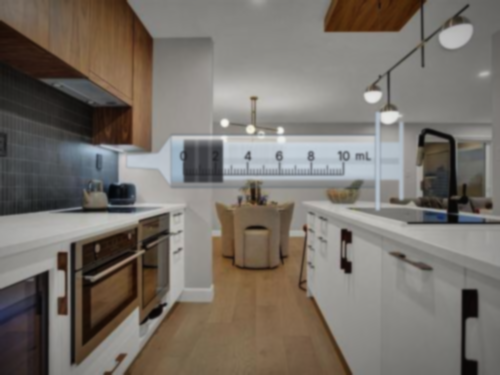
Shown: {"value": 0, "unit": "mL"}
